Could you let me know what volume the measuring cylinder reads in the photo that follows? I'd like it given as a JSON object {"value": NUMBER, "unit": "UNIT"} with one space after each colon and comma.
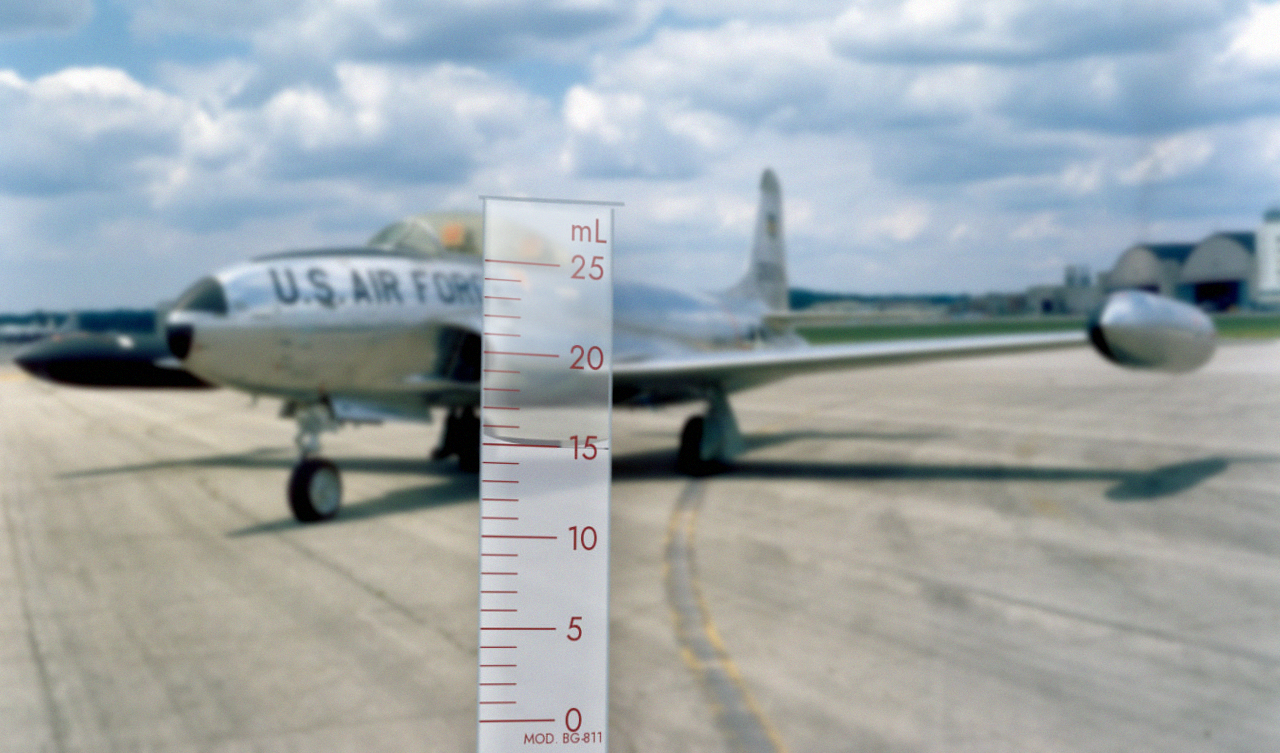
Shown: {"value": 15, "unit": "mL"}
